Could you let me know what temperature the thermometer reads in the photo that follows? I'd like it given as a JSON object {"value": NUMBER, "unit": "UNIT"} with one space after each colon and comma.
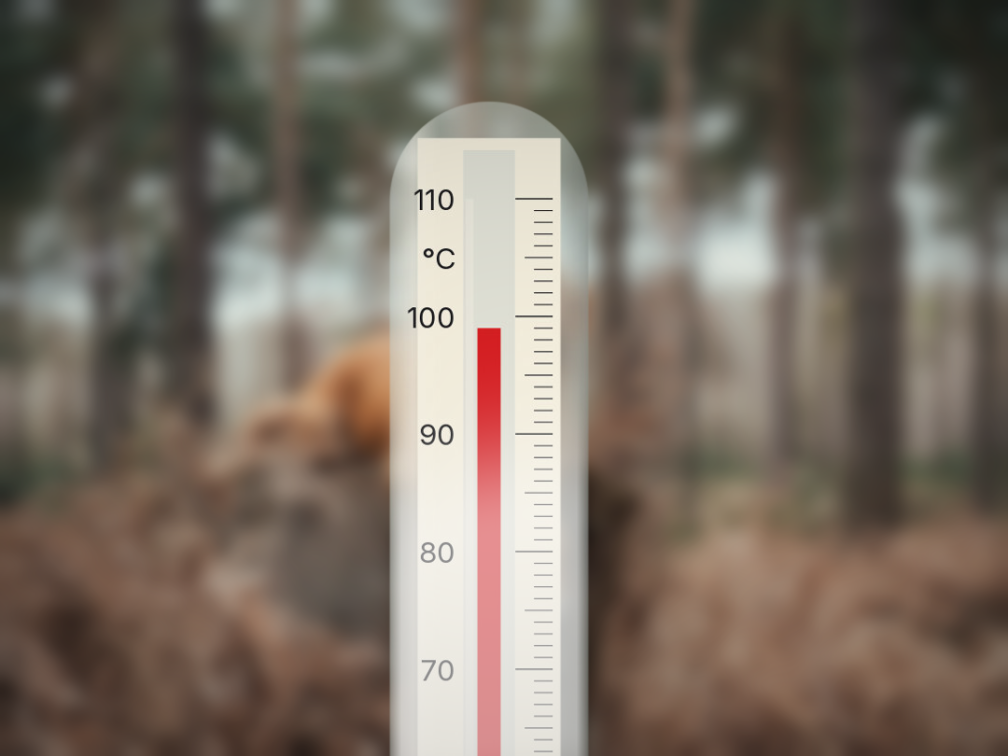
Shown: {"value": 99, "unit": "°C"}
